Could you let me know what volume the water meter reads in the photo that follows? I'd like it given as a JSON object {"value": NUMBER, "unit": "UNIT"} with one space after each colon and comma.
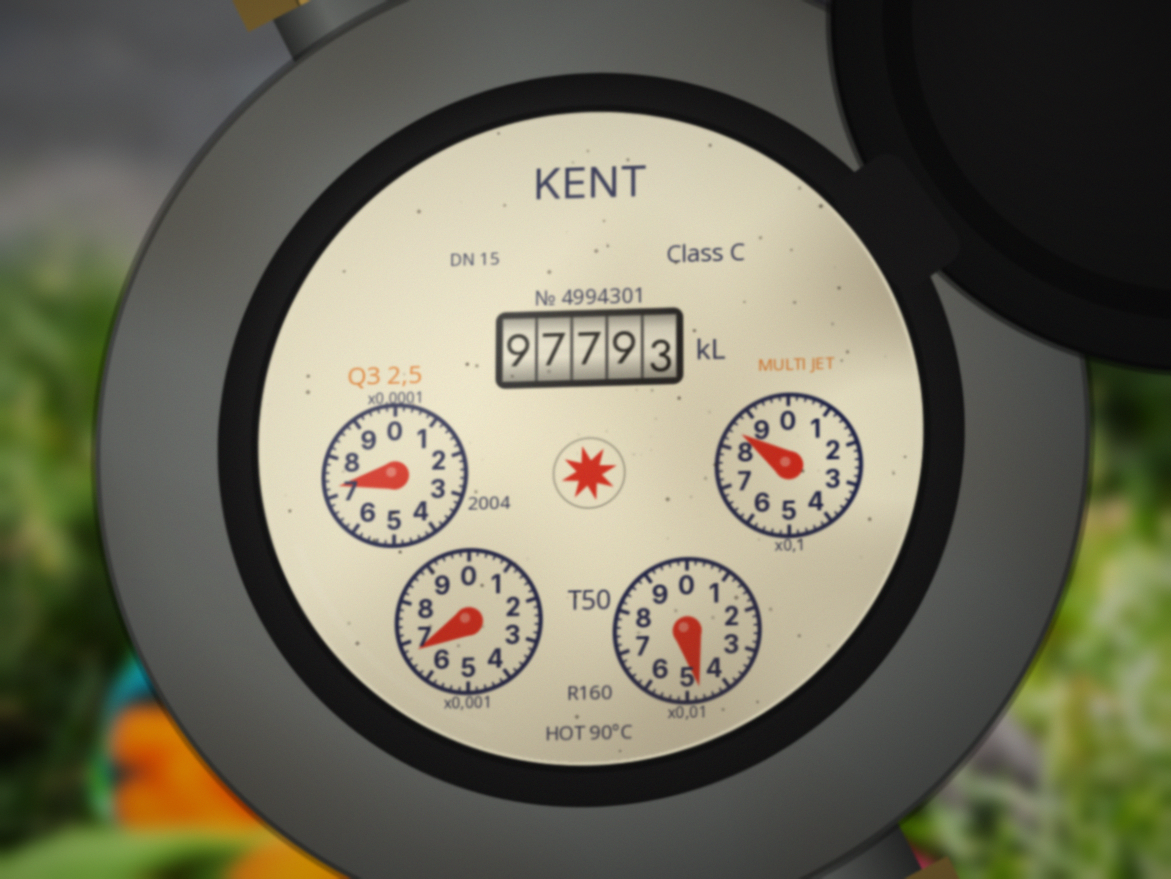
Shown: {"value": 97792.8467, "unit": "kL"}
